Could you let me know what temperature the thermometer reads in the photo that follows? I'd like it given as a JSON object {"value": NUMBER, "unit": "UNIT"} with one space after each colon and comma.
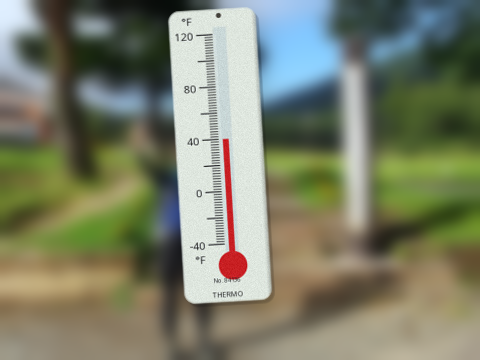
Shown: {"value": 40, "unit": "°F"}
